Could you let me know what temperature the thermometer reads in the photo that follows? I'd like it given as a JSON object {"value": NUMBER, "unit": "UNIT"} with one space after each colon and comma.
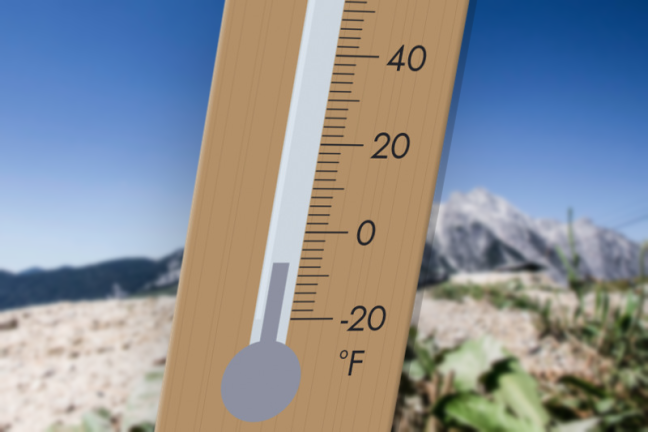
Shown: {"value": -7, "unit": "°F"}
